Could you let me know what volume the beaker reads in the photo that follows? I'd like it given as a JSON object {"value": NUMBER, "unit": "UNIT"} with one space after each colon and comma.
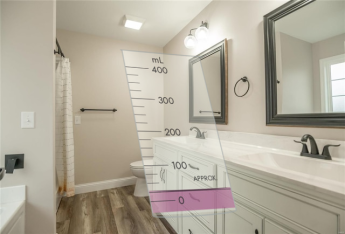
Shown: {"value": 25, "unit": "mL"}
